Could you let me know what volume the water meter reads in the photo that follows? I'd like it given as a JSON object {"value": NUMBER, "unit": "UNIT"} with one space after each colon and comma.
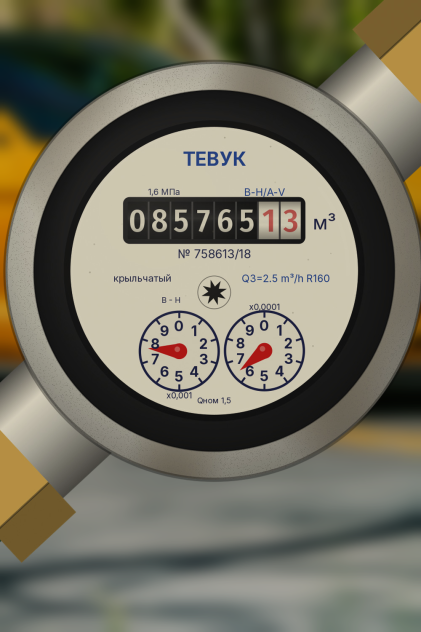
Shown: {"value": 85765.1376, "unit": "m³"}
